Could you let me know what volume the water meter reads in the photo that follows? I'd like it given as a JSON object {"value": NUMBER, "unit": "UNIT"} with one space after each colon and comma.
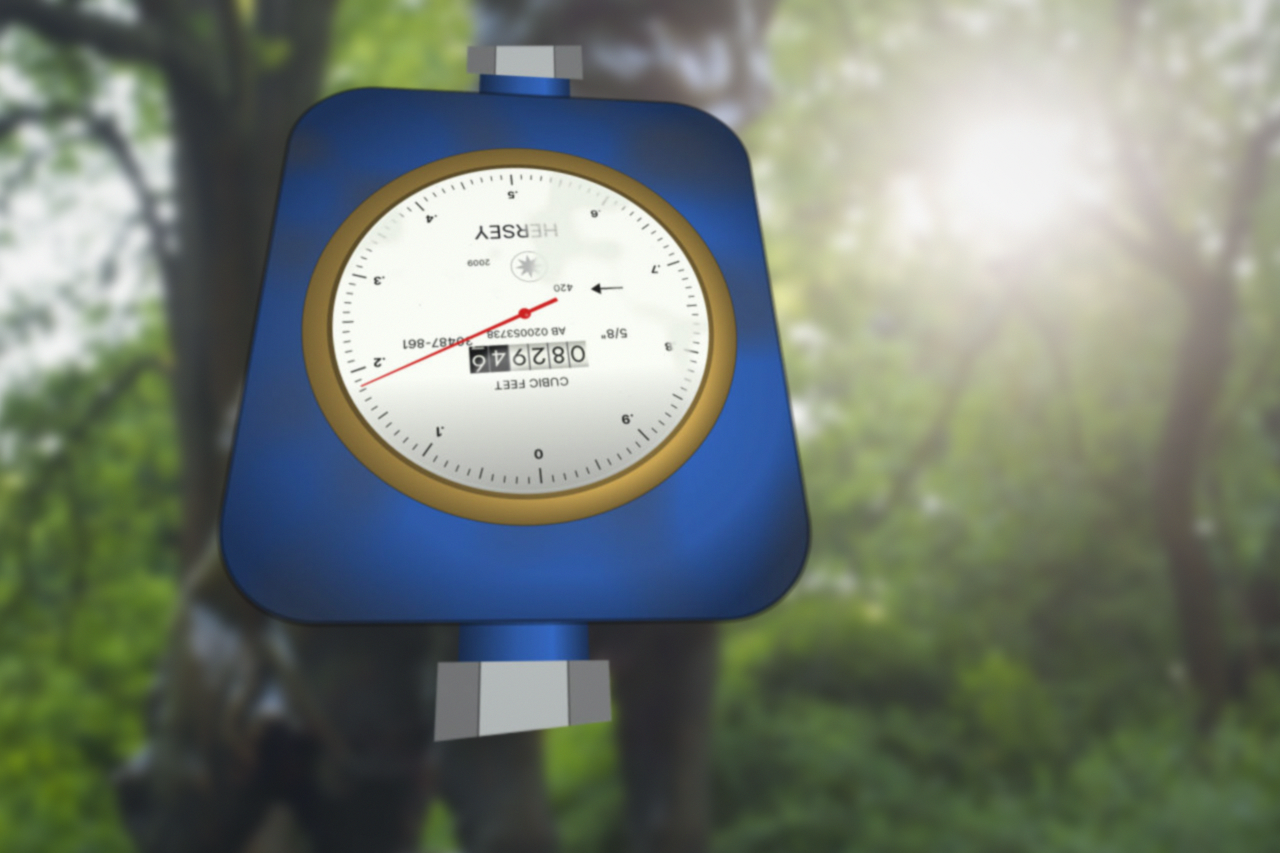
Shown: {"value": 82946.18, "unit": "ft³"}
